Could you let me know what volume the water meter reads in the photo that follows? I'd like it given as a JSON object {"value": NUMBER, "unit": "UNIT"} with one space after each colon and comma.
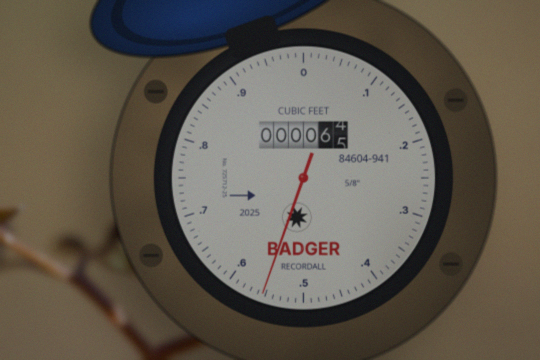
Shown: {"value": 64.55, "unit": "ft³"}
